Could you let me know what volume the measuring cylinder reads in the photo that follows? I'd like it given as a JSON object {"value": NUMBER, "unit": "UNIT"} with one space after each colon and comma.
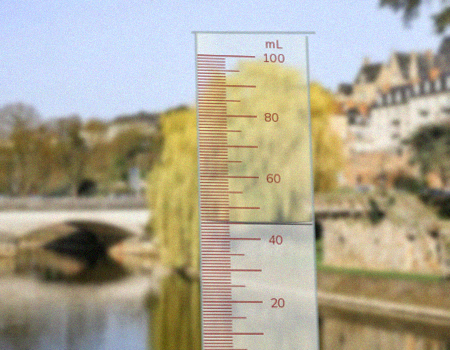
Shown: {"value": 45, "unit": "mL"}
